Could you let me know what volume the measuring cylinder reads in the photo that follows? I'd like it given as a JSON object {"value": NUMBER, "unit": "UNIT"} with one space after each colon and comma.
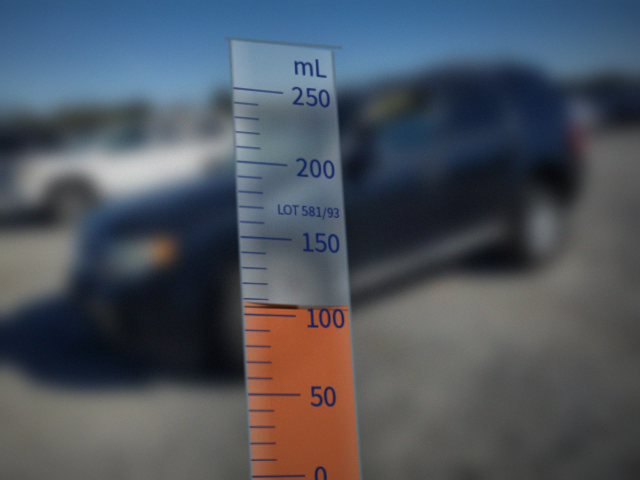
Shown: {"value": 105, "unit": "mL"}
